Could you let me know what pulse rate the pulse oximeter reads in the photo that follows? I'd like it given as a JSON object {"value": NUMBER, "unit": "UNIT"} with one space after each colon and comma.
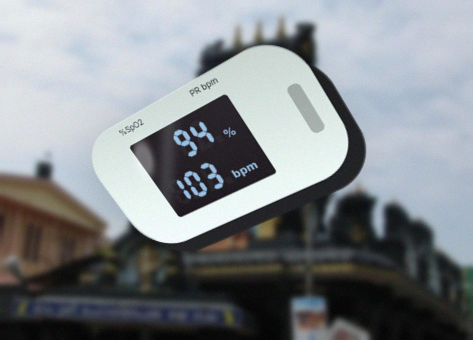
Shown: {"value": 103, "unit": "bpm"}
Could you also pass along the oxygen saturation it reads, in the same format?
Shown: {"value": 94, "unit": "%"}
